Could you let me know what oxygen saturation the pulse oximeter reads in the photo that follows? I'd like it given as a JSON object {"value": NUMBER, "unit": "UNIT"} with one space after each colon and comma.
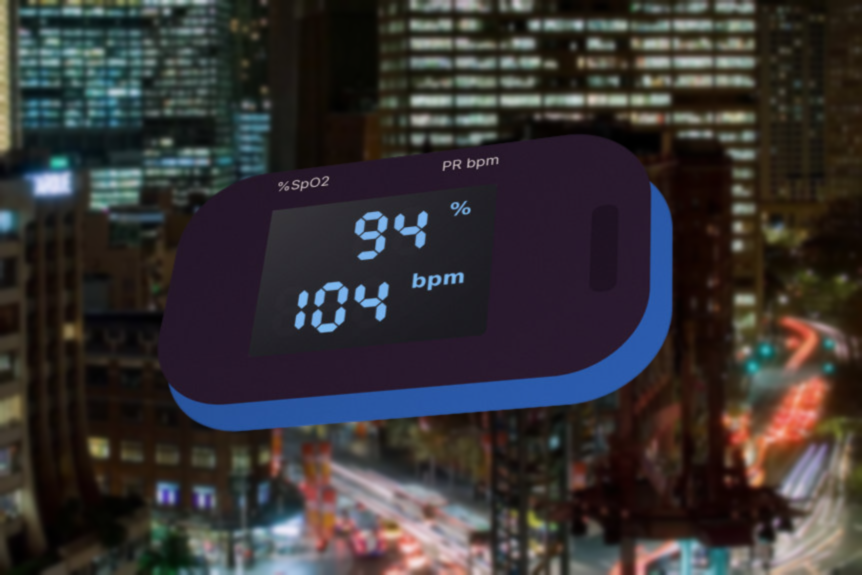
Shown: {"value": 94, "unit": "%"}
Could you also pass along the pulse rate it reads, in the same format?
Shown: {"value": 104, "unit": "bpm"}
